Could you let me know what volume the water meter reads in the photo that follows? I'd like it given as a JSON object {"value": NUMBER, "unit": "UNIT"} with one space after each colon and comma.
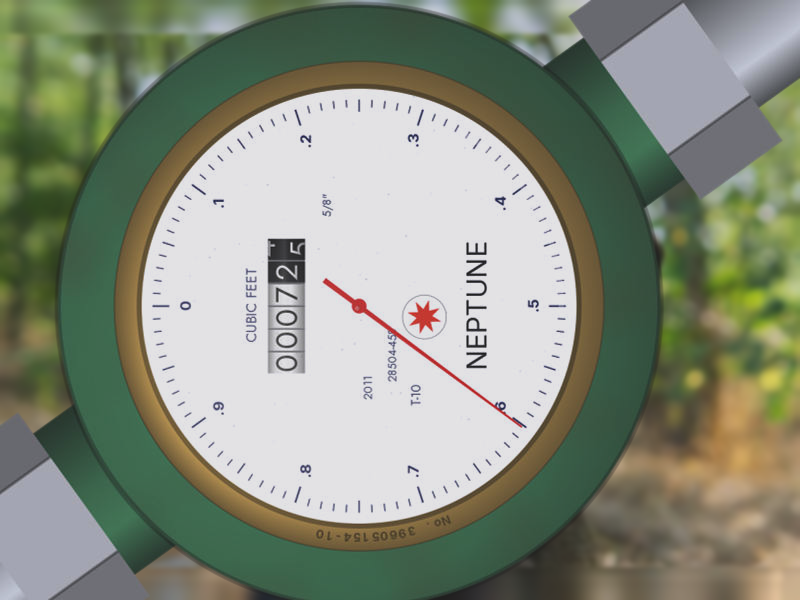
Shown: {"value": 724.60, "unit": "ft³"}
